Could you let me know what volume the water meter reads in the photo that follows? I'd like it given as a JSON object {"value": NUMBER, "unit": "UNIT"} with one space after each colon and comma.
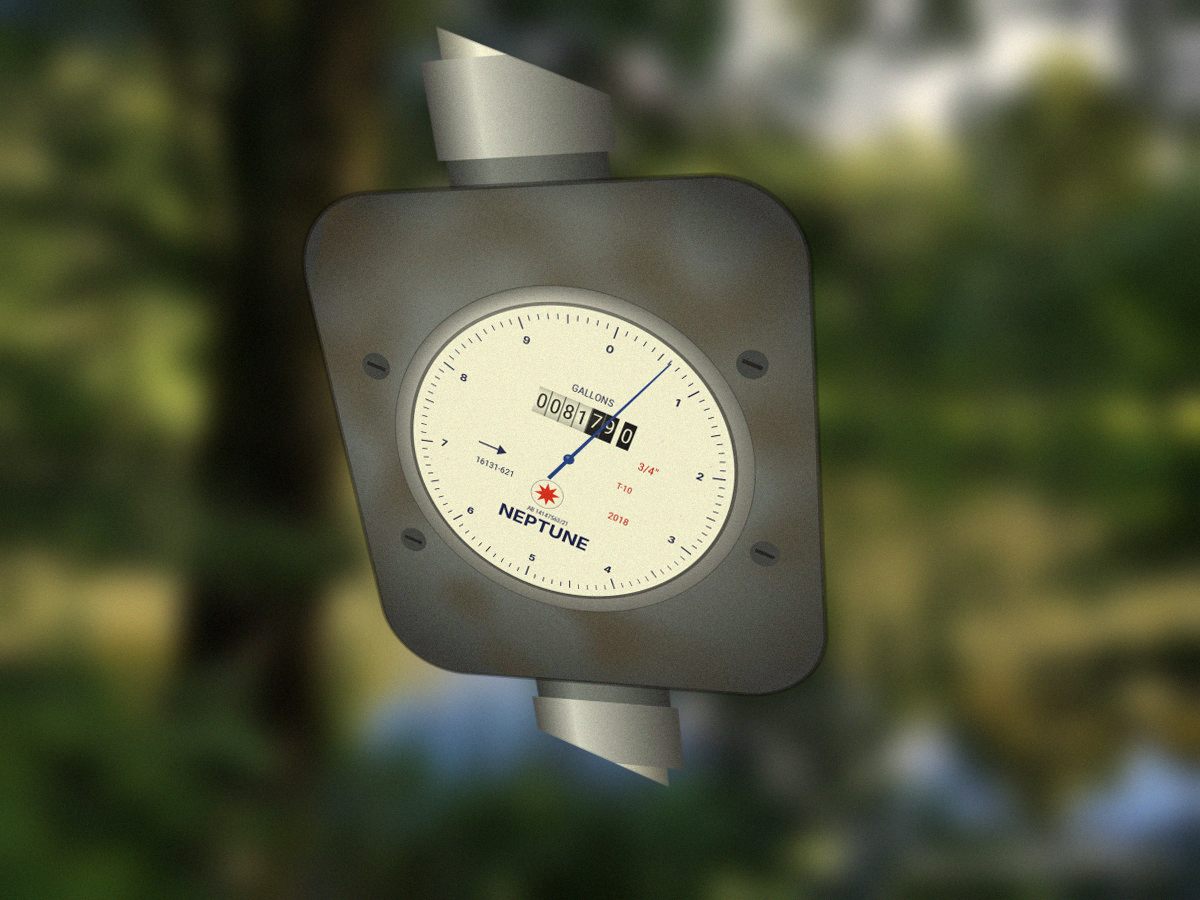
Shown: {"value": 81790.6, "unit": "gal"}
